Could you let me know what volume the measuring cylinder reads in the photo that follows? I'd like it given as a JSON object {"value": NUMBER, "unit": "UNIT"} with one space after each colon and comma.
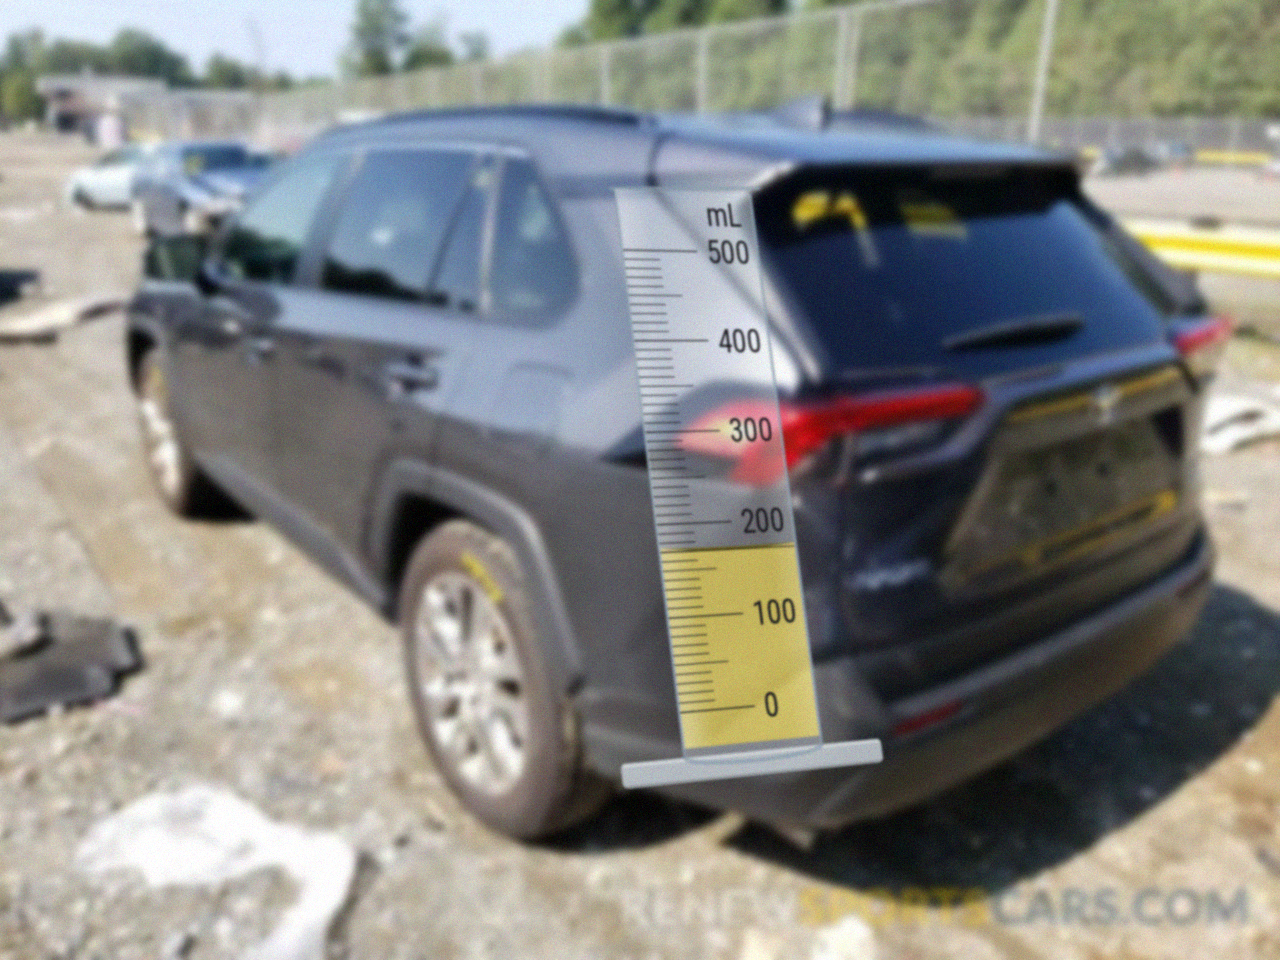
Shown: {"value": 170, "unit": "mL"}
